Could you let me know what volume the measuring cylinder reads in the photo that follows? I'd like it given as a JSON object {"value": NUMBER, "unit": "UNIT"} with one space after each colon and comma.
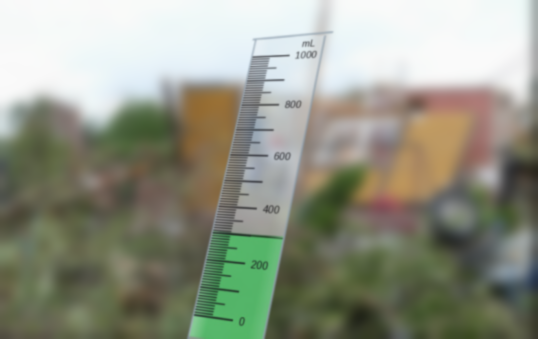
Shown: {"value": 300, "unit": "mL"}
